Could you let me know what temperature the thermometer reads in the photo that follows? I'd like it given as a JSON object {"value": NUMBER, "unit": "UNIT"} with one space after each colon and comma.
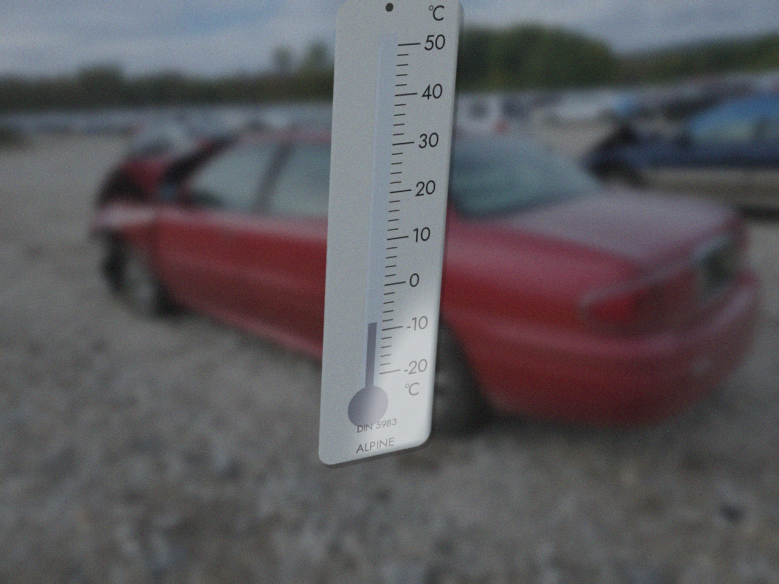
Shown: {"value": -8, "unit": "°C"}
